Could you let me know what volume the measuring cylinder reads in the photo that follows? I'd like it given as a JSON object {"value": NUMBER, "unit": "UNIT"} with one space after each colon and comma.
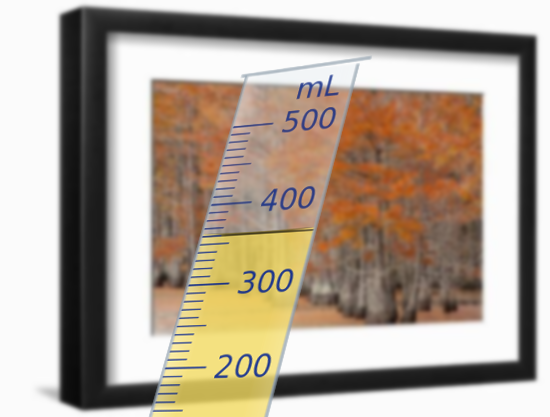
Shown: {"value": 360, "unit": "mL"}
